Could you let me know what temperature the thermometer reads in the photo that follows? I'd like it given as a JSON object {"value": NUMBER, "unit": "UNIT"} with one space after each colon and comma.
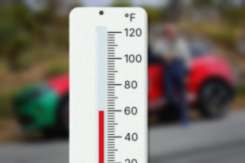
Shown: {"value": 60, "unit": "°F"}
